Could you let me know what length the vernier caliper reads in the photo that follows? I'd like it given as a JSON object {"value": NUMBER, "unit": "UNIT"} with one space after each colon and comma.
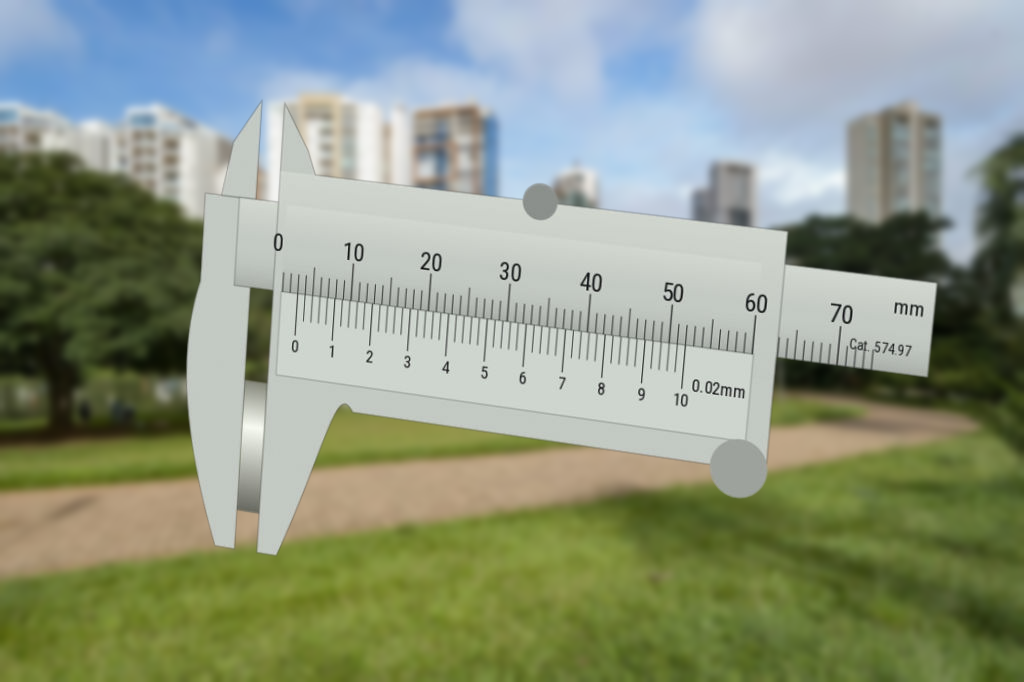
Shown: {"value": 3.0, "unit": "mm"}
